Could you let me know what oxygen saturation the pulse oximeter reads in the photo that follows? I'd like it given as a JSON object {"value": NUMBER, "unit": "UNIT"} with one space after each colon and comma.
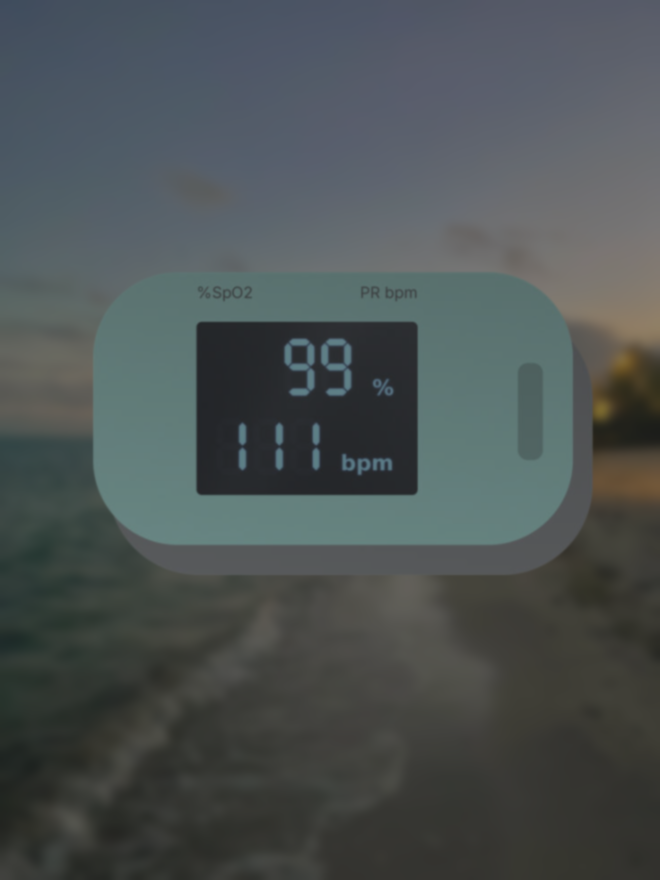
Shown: {"value": 99, "unit": "%"}
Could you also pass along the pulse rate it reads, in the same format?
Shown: {"value": 111, "unit": "bpm"}
